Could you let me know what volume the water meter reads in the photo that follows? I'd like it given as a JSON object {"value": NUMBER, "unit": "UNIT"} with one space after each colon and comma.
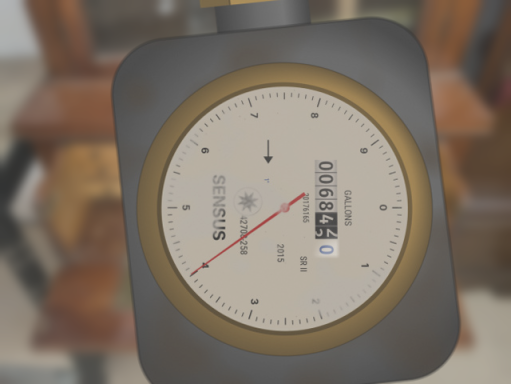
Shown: {"value": 68424.0, "unit": "gal"}
